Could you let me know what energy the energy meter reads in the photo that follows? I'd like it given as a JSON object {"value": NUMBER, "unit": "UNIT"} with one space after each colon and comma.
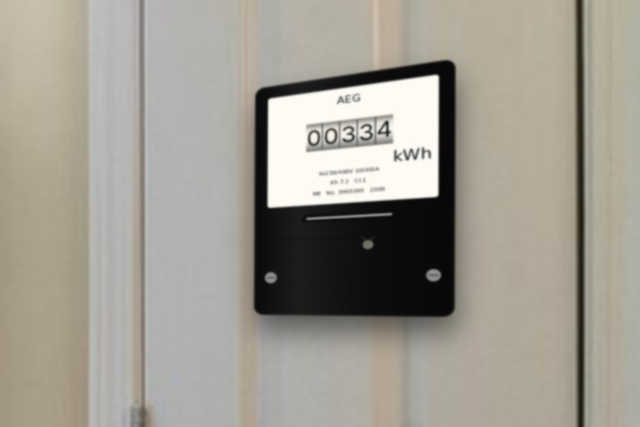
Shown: {"value": 334, "unit": "kWh"}
